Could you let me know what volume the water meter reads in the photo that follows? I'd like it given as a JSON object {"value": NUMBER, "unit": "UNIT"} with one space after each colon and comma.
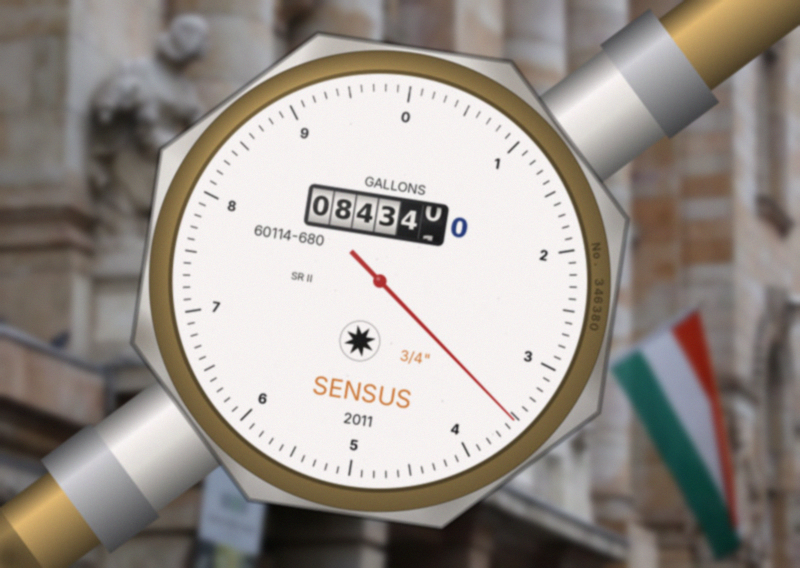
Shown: {"value": 843403.5, "unit": "gal"}
